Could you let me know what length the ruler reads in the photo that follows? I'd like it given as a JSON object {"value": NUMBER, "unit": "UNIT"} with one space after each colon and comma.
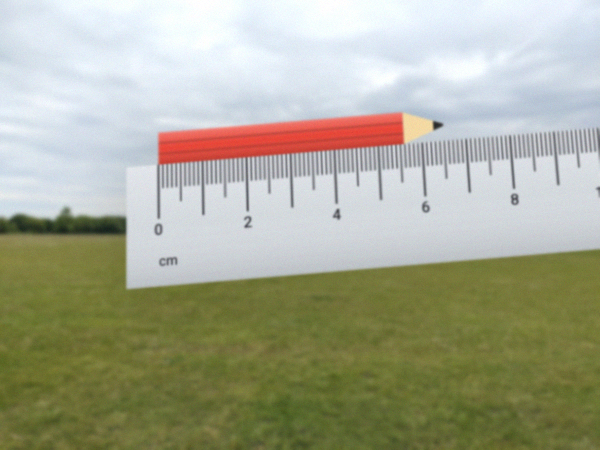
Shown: {"value": 6.5, "unit": "cm"}
